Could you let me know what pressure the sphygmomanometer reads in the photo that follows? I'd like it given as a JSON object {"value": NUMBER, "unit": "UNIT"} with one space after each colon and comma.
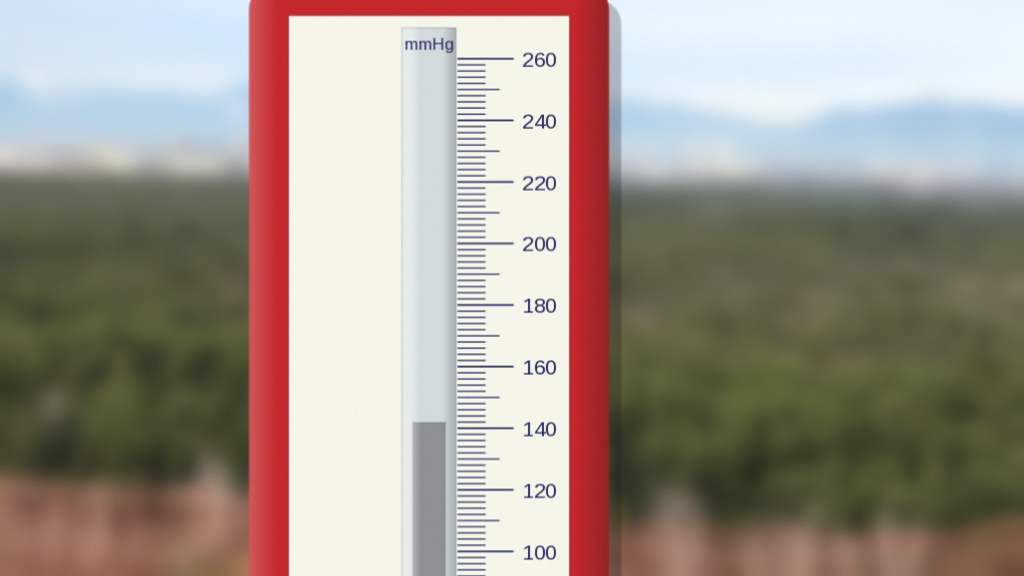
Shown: {"value": 142, "unit": "mmHg"}
